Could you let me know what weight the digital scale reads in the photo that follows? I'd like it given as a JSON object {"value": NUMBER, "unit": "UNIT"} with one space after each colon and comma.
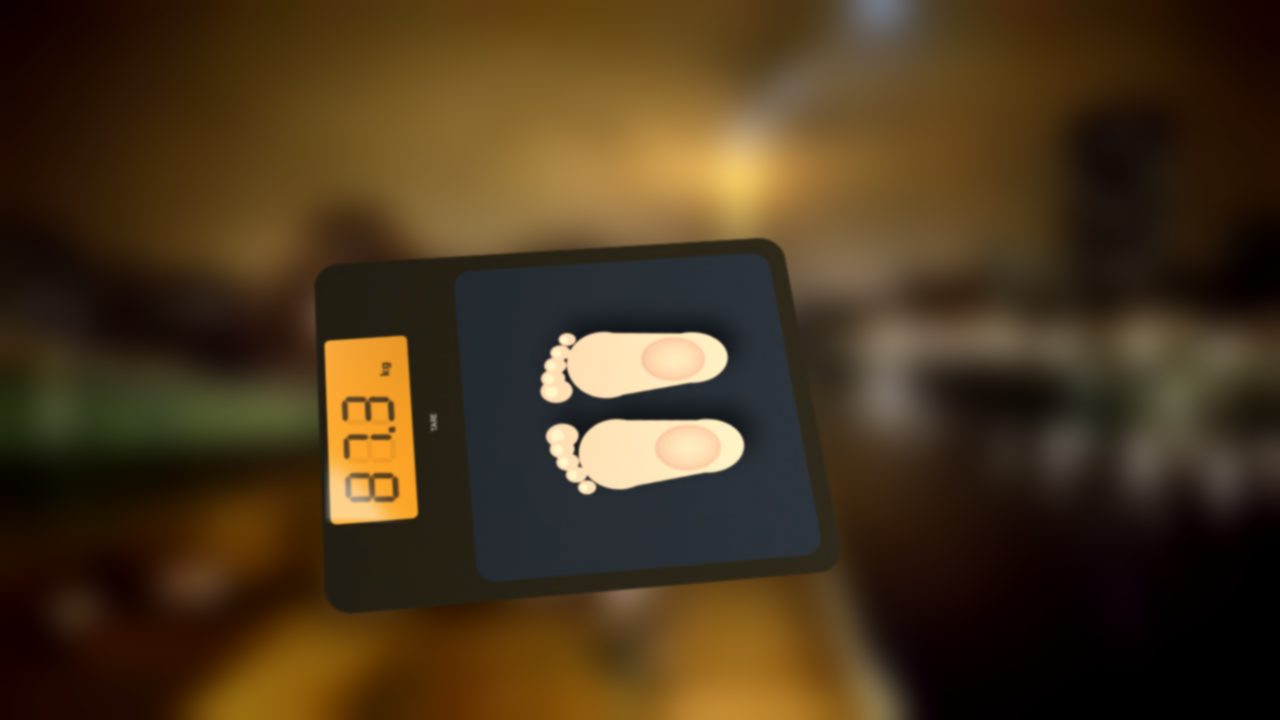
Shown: {"value": 87.3, "unit": "kg"}
